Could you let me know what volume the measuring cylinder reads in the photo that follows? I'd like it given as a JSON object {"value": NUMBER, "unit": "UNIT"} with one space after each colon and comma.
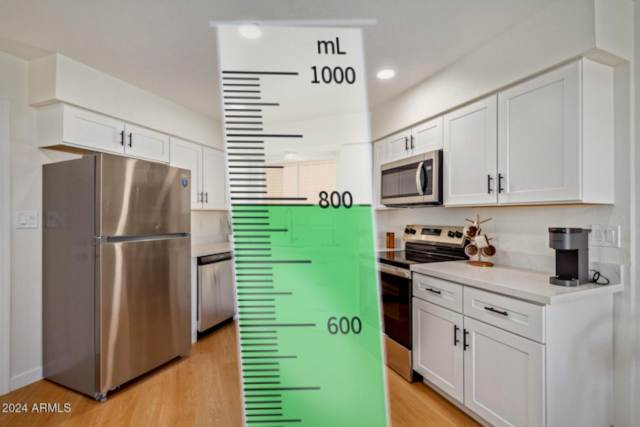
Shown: {"value": 790, "unit": "mL"}
